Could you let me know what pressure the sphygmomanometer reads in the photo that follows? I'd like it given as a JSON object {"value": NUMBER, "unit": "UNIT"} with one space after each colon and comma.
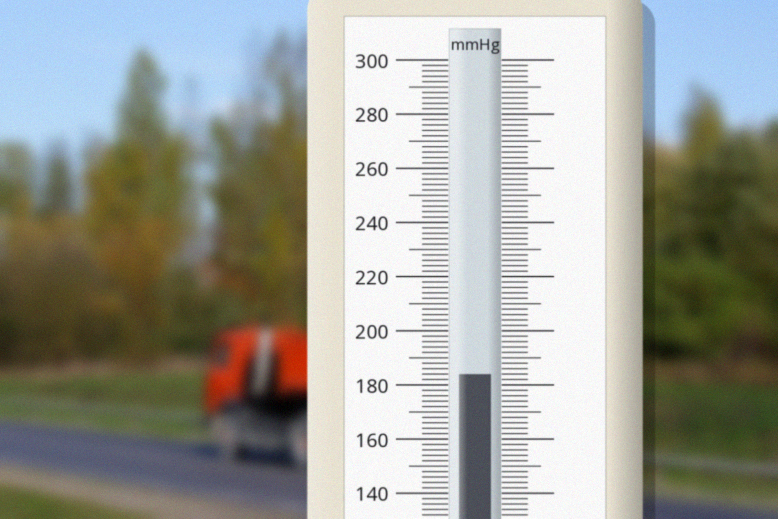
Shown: {"value": 184, "unit": "mmHg"}
